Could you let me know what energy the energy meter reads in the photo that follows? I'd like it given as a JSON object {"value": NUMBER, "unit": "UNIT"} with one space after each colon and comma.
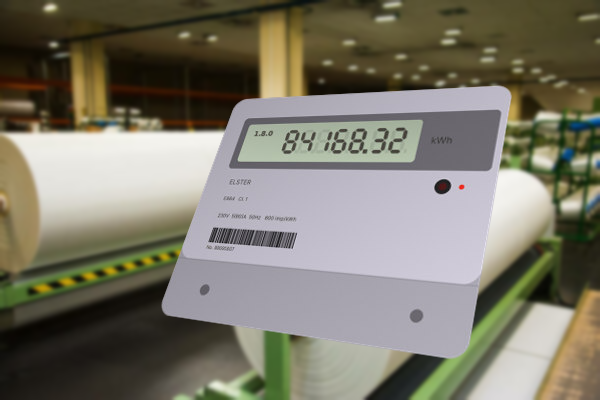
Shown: {"value": 84168.32, "unit": "kWh"}
